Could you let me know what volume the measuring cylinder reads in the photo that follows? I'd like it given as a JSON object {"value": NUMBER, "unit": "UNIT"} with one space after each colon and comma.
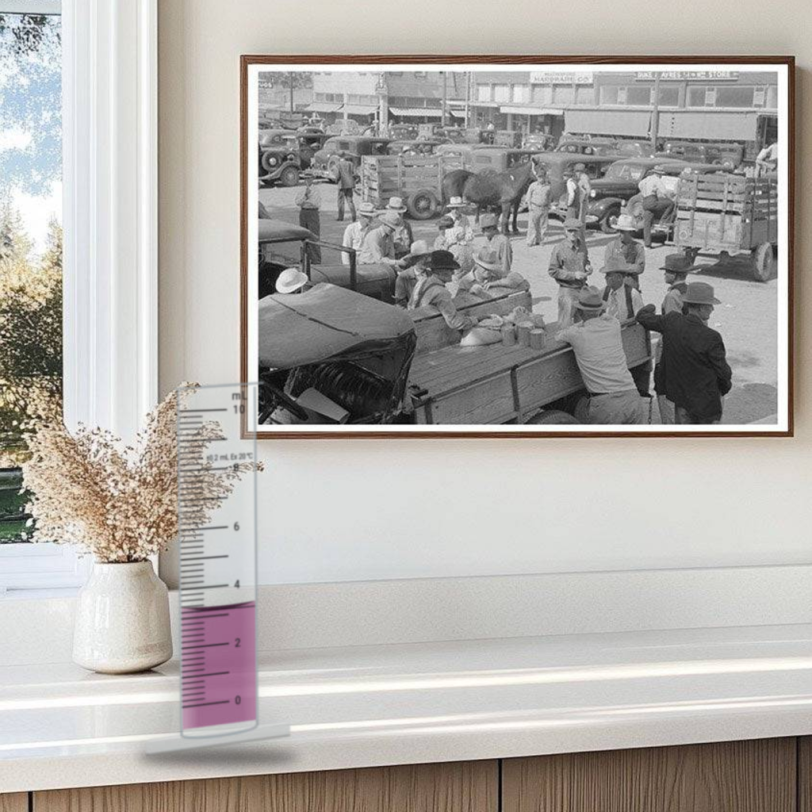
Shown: {"value": 3.2, "unit": "mL"}
